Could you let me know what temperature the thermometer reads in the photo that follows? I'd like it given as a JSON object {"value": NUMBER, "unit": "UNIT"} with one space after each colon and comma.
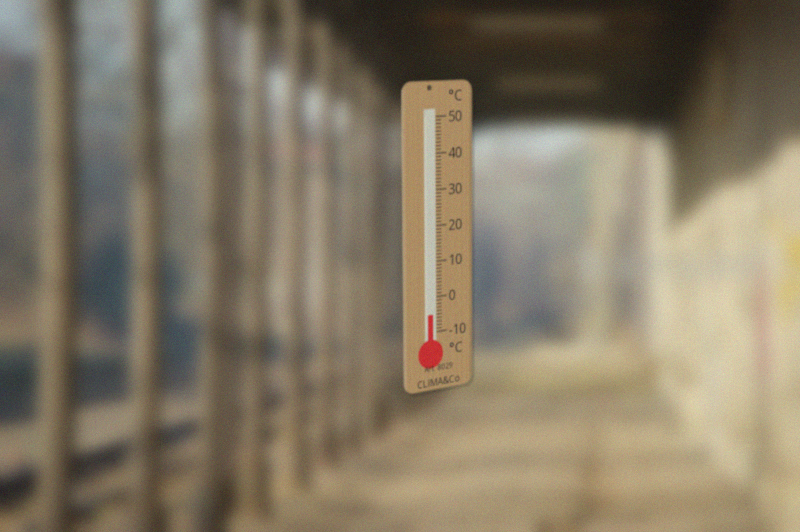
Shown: {"value": -5, "unit": "°C"}
